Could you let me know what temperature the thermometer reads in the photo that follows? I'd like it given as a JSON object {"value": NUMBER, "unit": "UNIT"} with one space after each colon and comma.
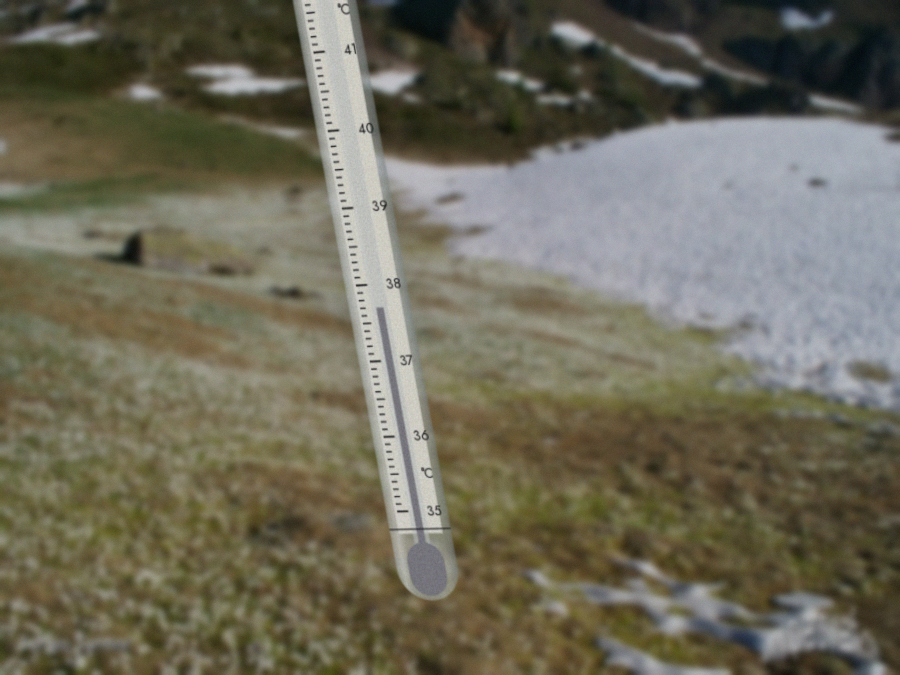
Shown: {"value": 37.7, "unit": "°C"}
